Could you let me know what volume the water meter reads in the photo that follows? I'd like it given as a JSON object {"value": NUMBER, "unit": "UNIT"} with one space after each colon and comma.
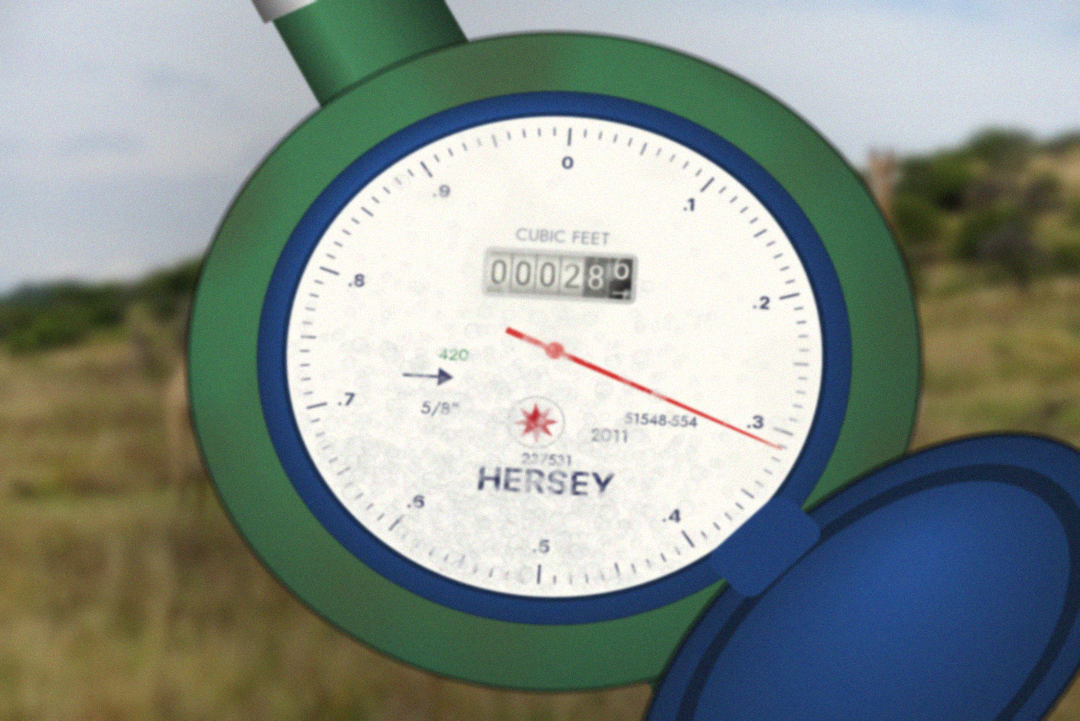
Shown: {"value": 286.31, "unit": "ft³"}
